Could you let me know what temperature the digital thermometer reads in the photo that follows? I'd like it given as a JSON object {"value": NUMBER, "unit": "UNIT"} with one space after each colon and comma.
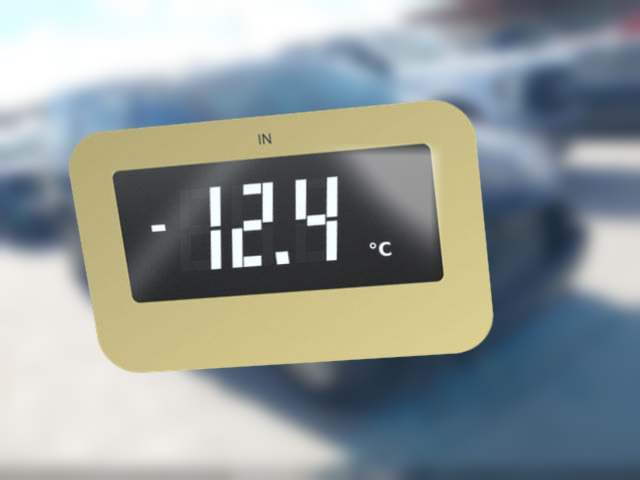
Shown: {"value": -12.4, "unit": "°C"}
